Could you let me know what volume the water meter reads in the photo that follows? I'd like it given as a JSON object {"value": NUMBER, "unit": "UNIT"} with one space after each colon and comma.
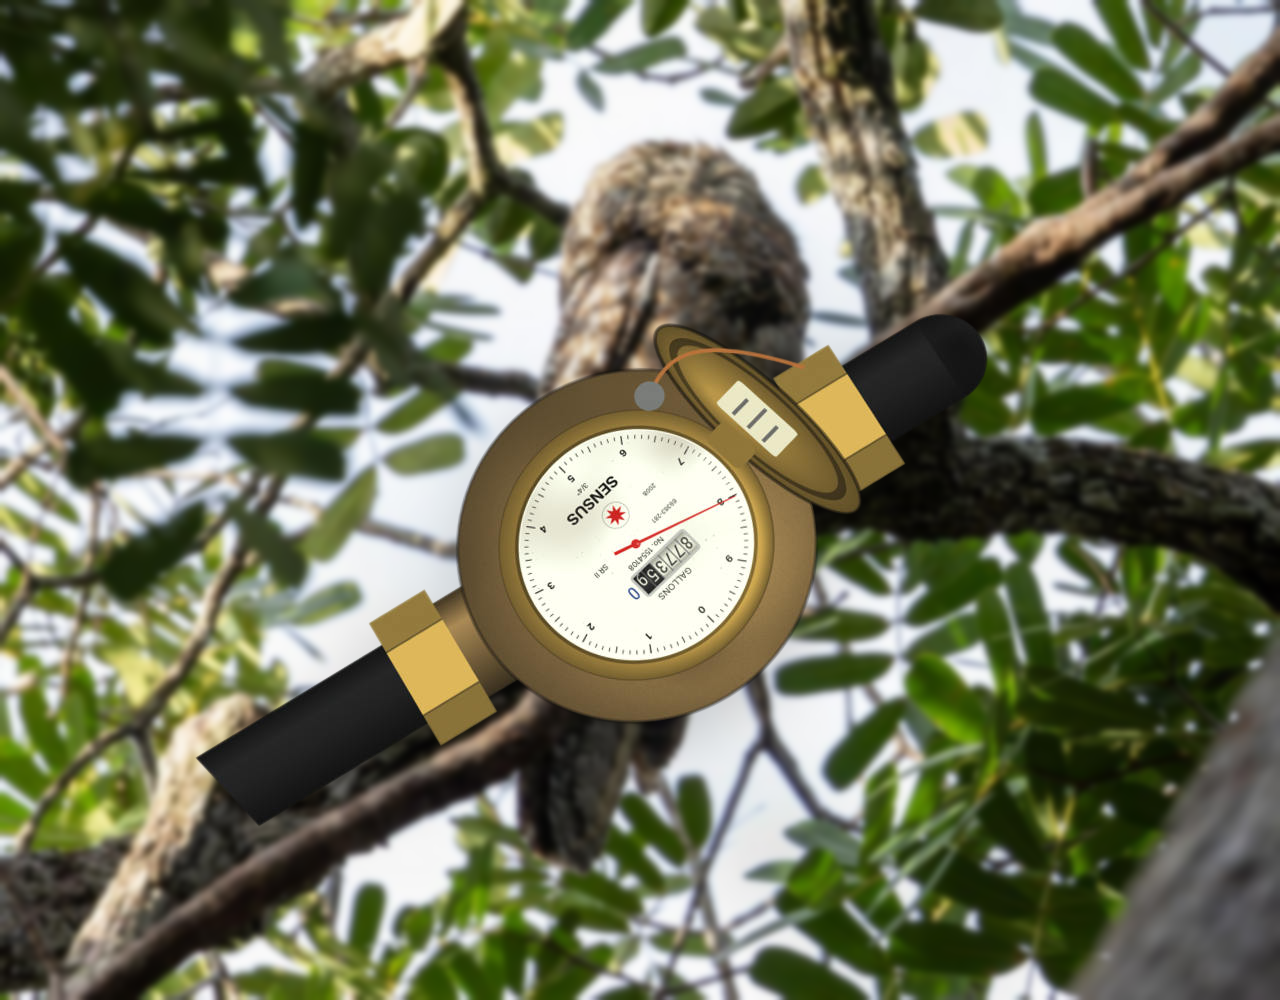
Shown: {"value": 8773588.0, "unit": "gal"}
